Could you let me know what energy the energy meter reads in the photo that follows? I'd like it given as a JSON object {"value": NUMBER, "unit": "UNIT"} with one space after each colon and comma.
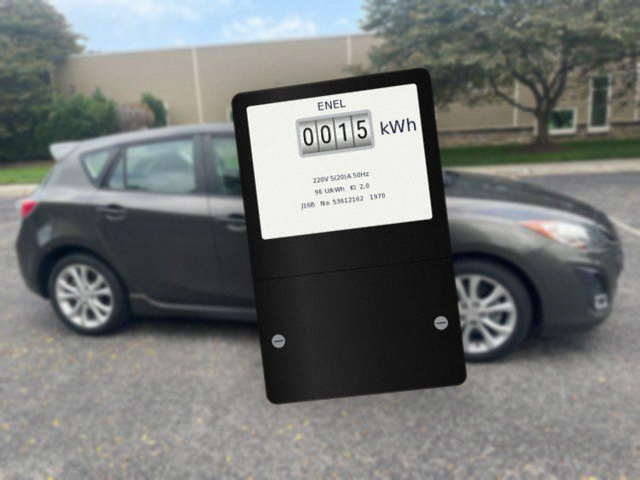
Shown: {"value": 15, "unit": "kWh"}
